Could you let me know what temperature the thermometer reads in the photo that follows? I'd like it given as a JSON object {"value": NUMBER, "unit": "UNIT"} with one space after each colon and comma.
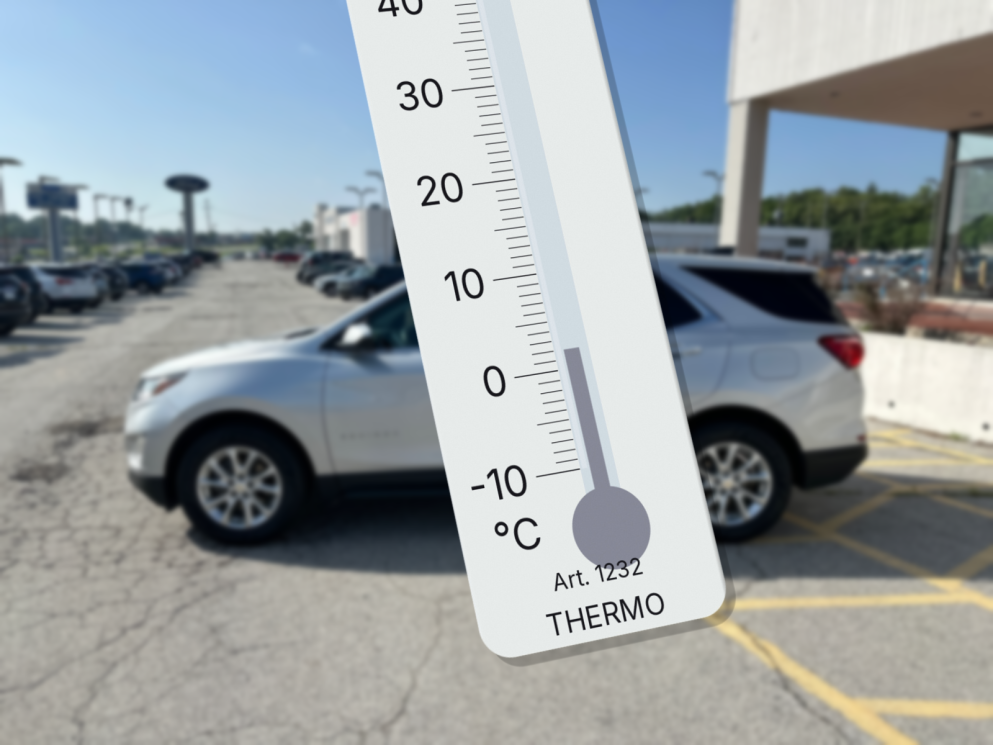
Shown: {"value": 2, "unit": "°C"}
